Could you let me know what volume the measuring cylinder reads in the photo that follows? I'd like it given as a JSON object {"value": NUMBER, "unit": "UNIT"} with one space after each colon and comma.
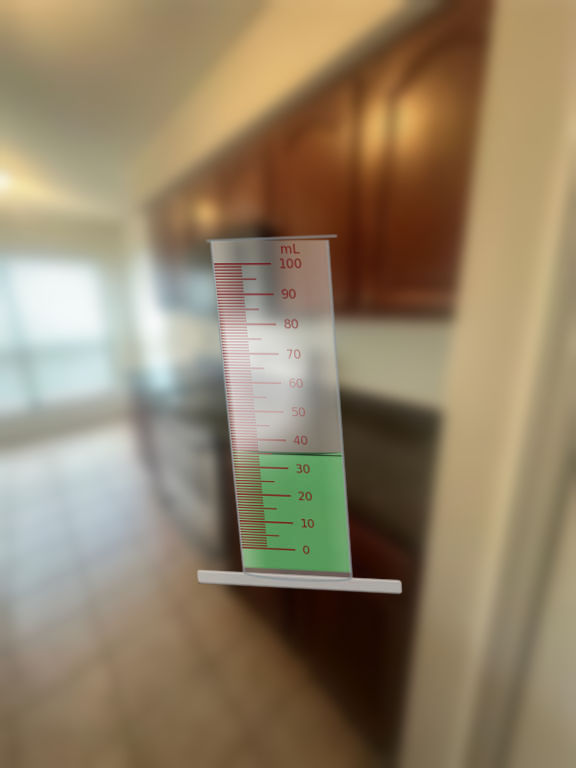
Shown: {"value": 35, "unit": "mL"}
